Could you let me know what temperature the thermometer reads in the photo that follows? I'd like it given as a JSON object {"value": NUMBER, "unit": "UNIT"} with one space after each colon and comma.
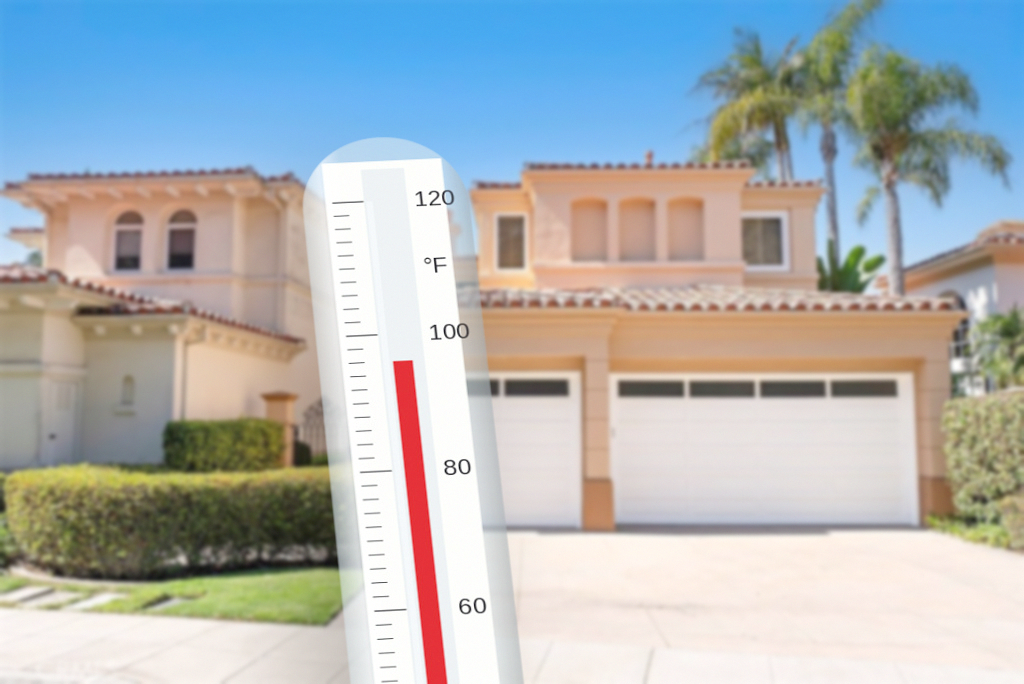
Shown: {"value": 96, "unit": "°F"}
